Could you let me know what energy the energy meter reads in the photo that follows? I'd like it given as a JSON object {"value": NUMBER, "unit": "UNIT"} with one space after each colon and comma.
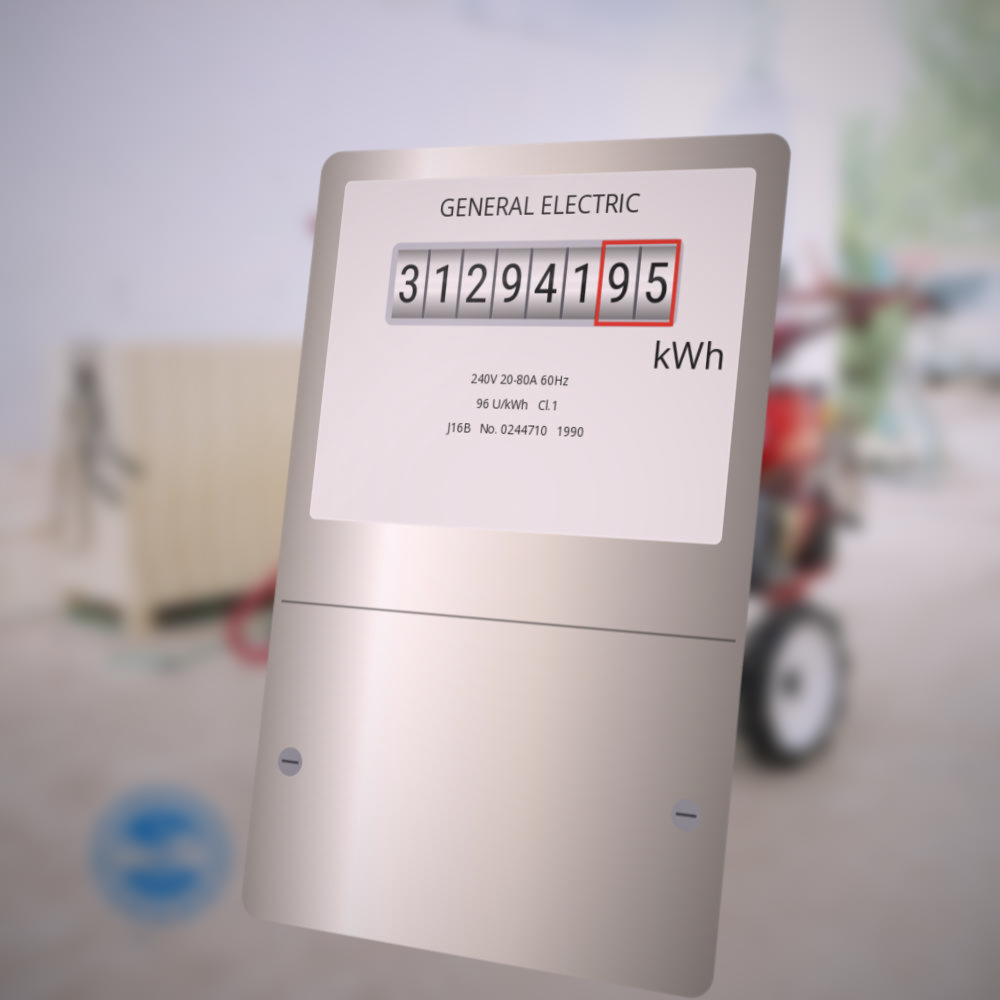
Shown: {"value": 312941.95, "unit": "kWh"}
